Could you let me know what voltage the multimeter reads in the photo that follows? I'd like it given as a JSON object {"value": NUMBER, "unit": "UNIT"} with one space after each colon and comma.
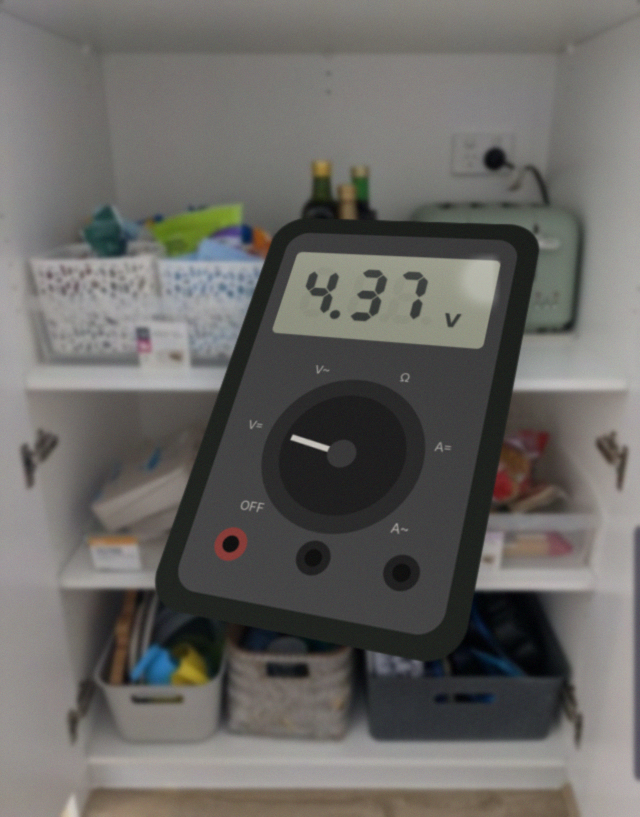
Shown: {"value": 4.37, "unit": "V"}
